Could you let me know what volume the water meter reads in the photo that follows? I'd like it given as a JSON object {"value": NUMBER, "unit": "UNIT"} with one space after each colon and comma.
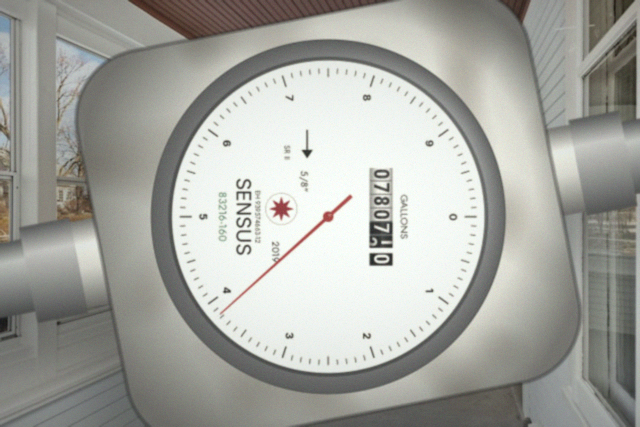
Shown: {"value": 780713.8, "unit": "gal"}
